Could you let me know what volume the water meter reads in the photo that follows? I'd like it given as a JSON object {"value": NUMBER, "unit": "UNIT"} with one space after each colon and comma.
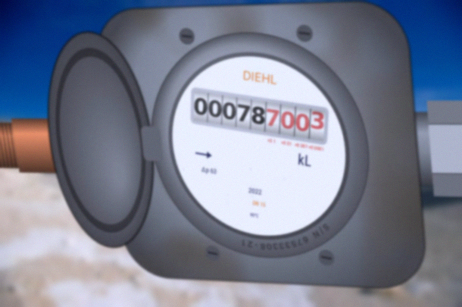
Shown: {"value": 78.7003, "unit": "kL"}
